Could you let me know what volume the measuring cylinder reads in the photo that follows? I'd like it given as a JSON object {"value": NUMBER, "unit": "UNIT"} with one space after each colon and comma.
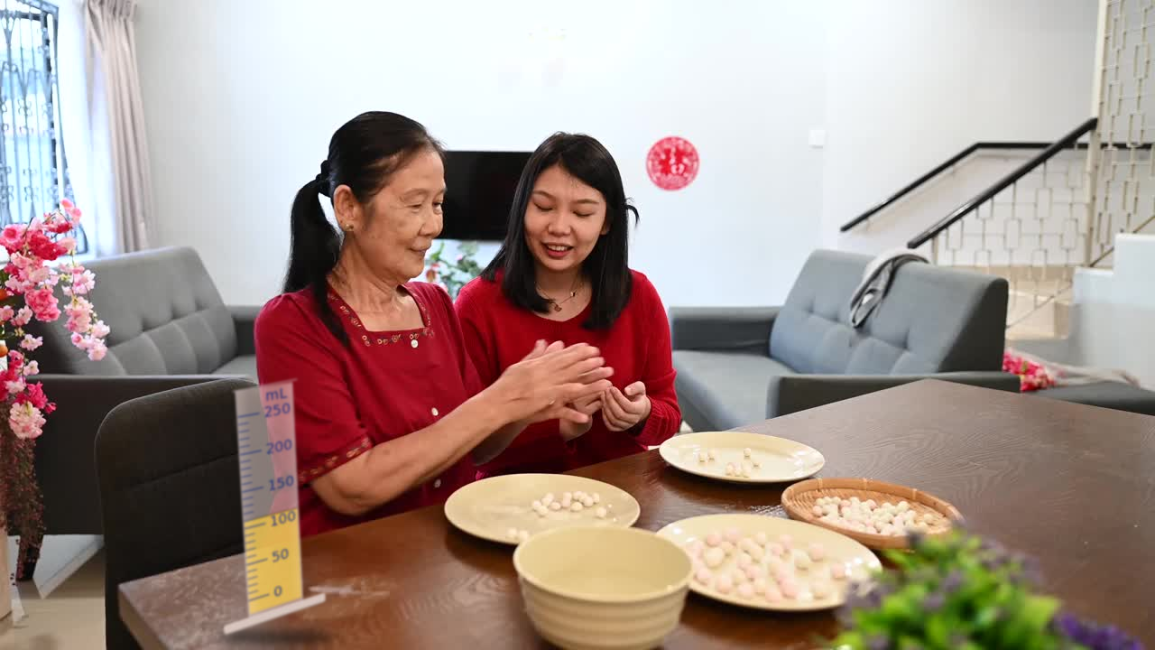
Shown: {"value": 110, "unit": "mL"}
